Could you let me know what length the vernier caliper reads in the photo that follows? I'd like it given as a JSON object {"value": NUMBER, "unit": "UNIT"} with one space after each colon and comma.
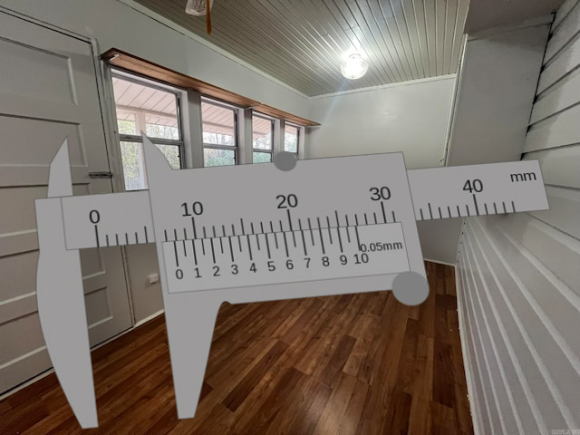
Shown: {"value": 7.8, "unit": "mm"}
